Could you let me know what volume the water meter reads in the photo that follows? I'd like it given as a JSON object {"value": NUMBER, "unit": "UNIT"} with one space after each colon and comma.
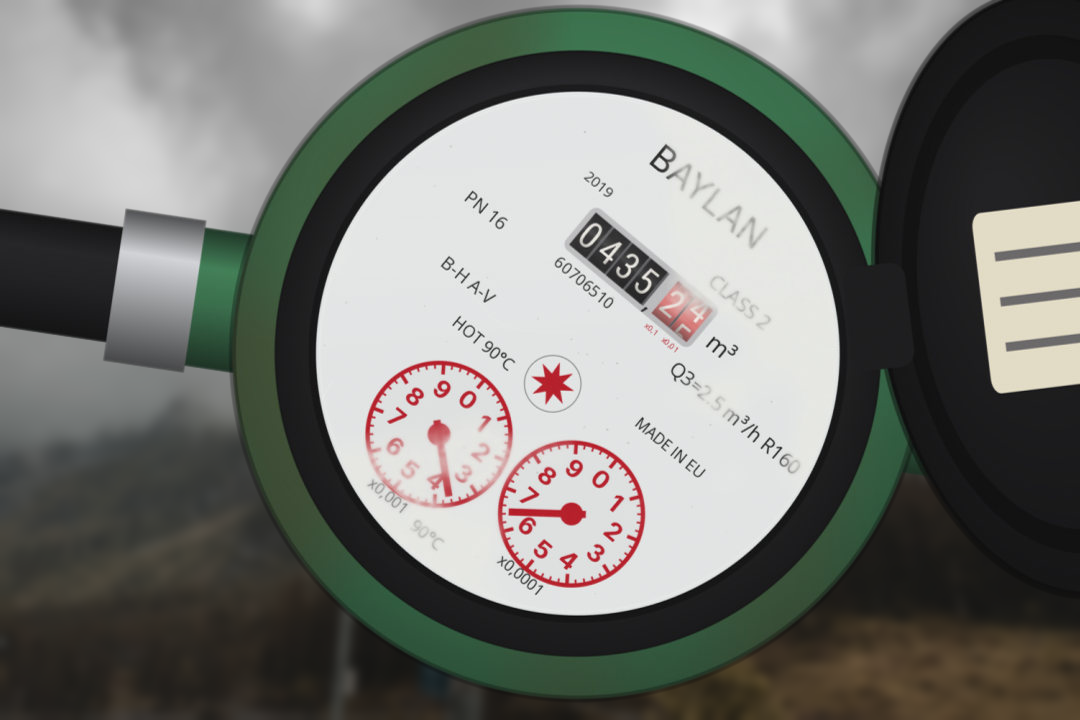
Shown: {"value": 435.2436, "unit": "m³"}
